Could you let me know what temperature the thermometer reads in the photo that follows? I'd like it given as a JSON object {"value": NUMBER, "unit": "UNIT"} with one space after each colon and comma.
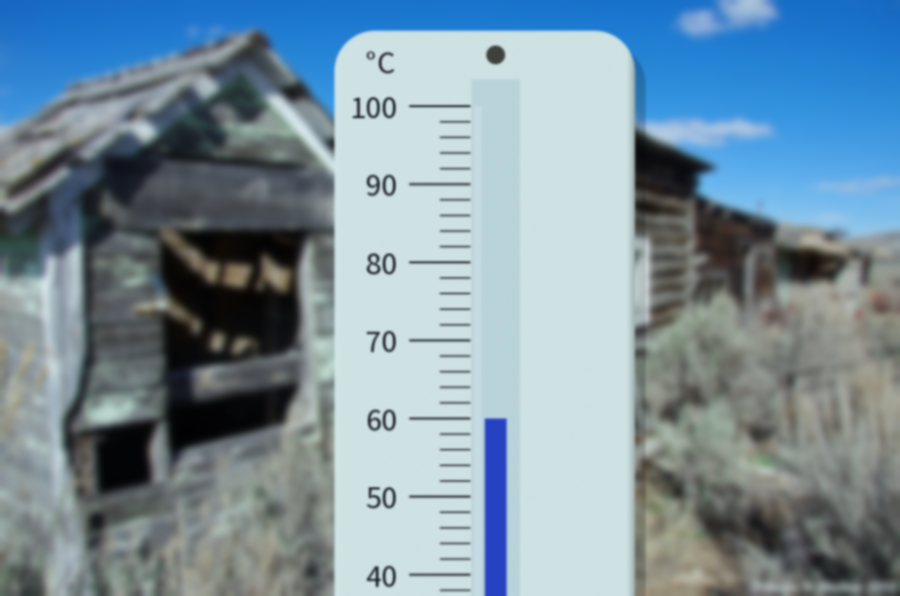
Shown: {"value": 60, "unit": "°C"}
